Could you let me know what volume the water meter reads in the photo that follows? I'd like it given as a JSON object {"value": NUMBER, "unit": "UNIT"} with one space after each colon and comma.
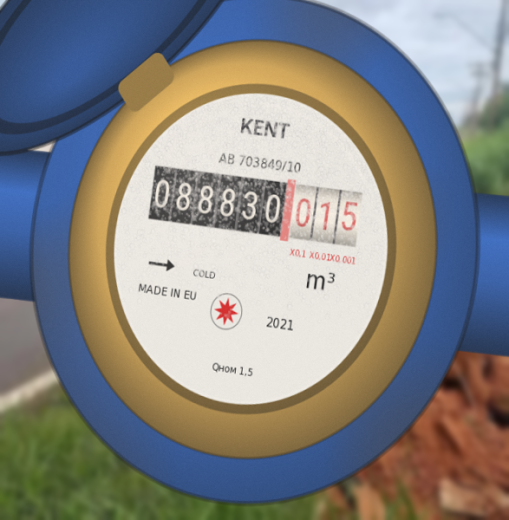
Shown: {"value": 88830.015, "unit": "m³"}
